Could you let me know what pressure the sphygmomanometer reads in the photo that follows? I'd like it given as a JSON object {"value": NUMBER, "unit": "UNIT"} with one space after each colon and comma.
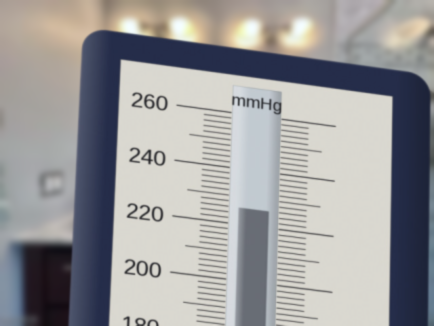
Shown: {"value": 226, "unit": "mmHg"}
